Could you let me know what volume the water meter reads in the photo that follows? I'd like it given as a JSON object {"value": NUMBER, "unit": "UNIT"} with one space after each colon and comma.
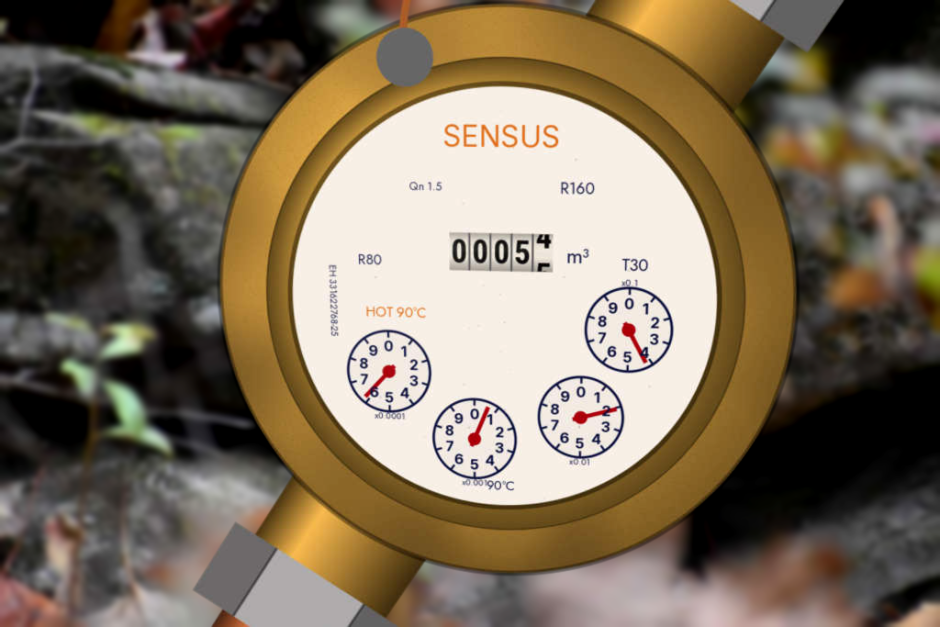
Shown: {"value": 54.4206, "unit": "m³"}
